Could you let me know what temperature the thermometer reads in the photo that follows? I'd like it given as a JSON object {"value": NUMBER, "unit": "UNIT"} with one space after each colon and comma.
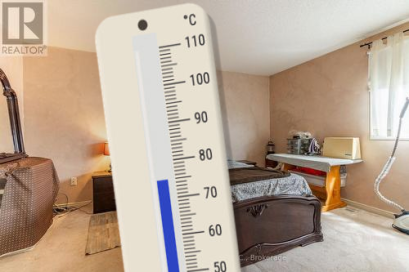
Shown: {"value": 75, "unit": "°C"}
